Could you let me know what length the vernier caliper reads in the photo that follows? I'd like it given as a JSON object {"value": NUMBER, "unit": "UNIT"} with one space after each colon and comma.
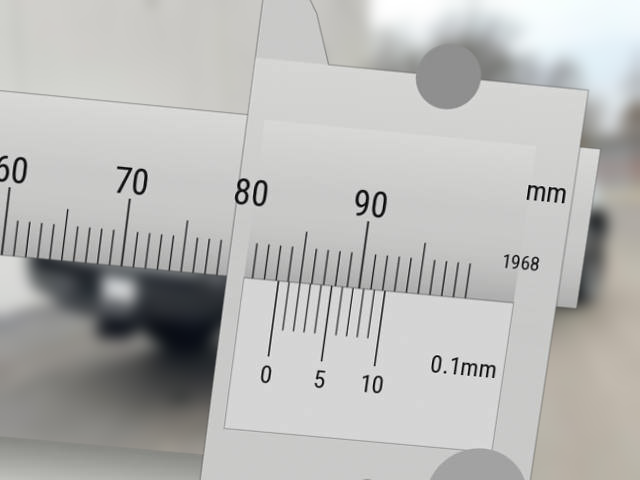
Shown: {"value": 83.2, "unit": "mm"}
